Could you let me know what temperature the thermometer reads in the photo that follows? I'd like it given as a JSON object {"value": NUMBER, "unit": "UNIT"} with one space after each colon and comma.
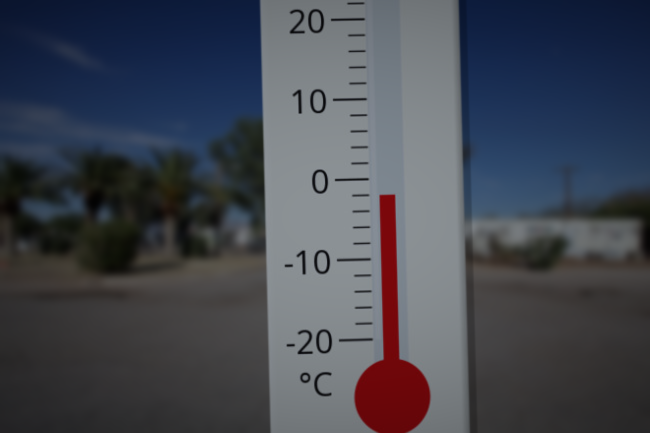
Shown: {"value": -2, "unit": "°C"}
